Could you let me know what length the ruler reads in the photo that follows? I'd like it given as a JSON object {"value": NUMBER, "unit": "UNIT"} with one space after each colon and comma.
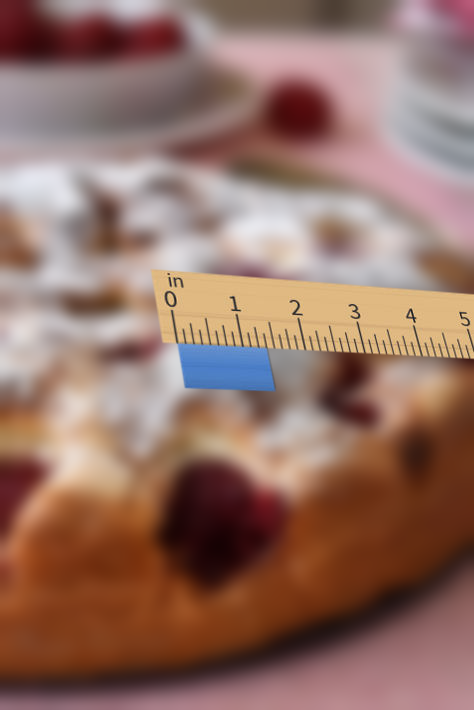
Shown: {"value": 1.375, "unit": "in"}
